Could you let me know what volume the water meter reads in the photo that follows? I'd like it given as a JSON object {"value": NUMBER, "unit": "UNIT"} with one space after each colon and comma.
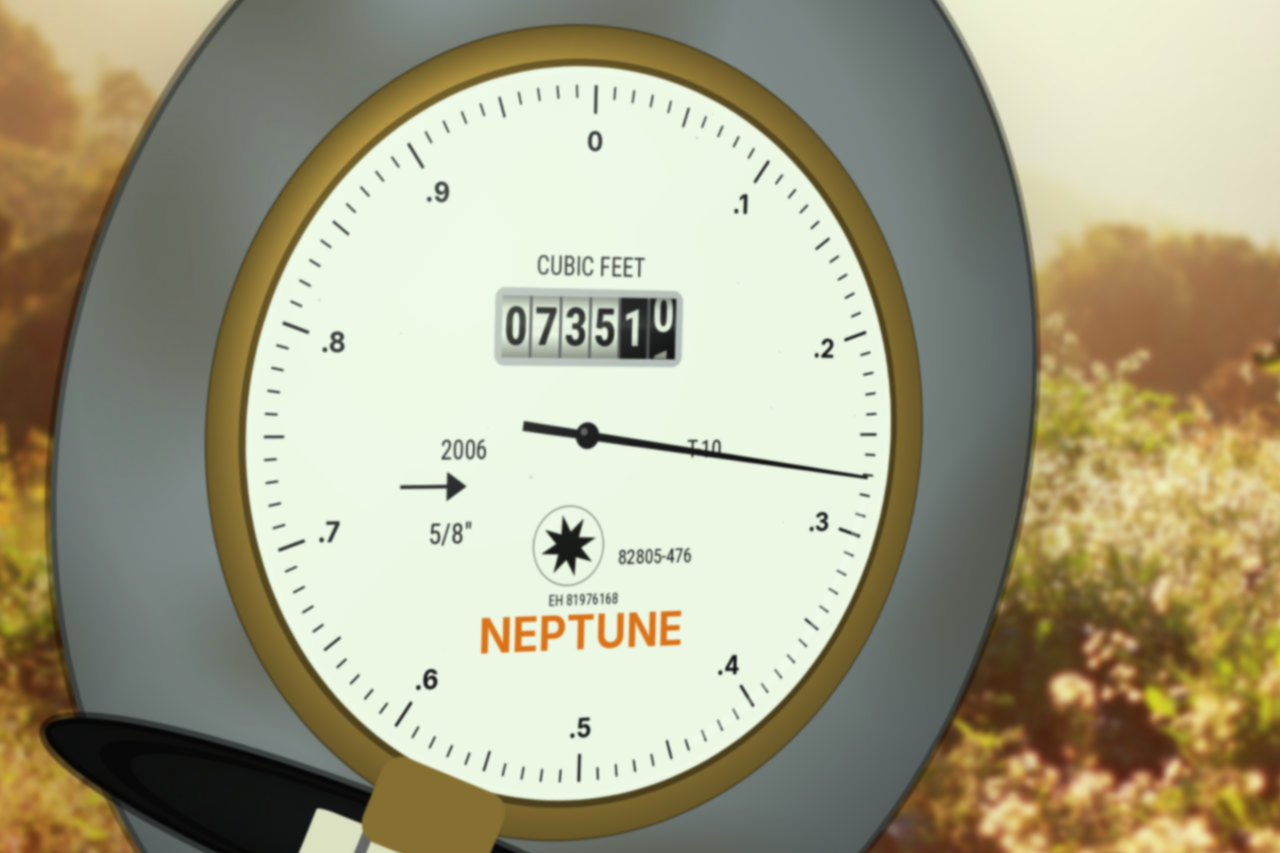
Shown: {"value": 73510.27, "unit": "ft³"}
